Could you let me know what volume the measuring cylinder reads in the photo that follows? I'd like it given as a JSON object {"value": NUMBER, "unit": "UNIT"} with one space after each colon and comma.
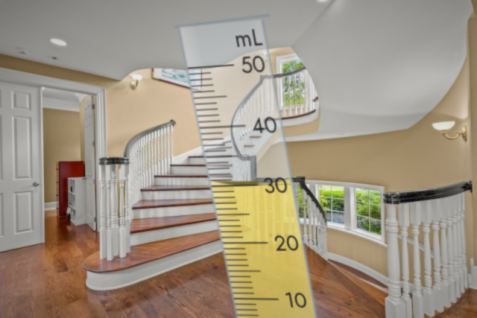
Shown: {"value": 30, "unit": "mL"}
